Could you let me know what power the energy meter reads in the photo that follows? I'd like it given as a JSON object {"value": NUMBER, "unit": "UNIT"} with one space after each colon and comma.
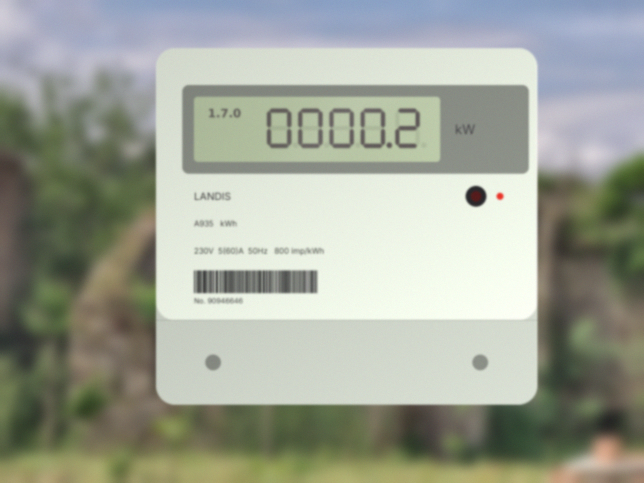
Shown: {"value": 0.2, "unit": "kW"}
